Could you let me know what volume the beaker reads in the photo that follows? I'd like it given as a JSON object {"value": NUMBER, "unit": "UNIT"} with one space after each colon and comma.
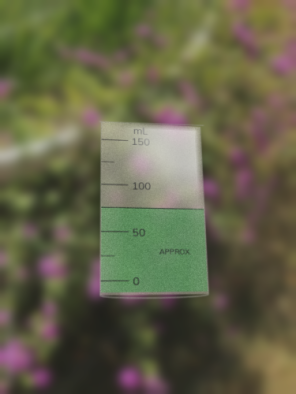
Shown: {"value": 75, "unit": "mL"}
